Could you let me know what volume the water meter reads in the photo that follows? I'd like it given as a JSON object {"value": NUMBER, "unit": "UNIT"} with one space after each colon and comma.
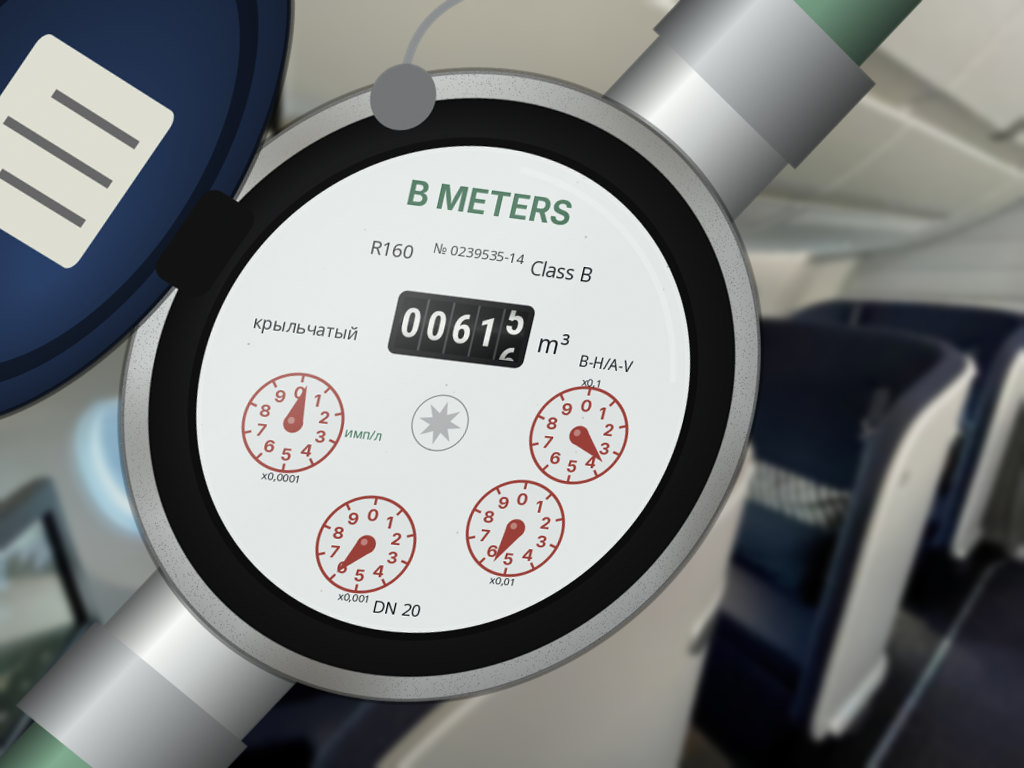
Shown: {"value": 615.3560, "unit": "m³"}
